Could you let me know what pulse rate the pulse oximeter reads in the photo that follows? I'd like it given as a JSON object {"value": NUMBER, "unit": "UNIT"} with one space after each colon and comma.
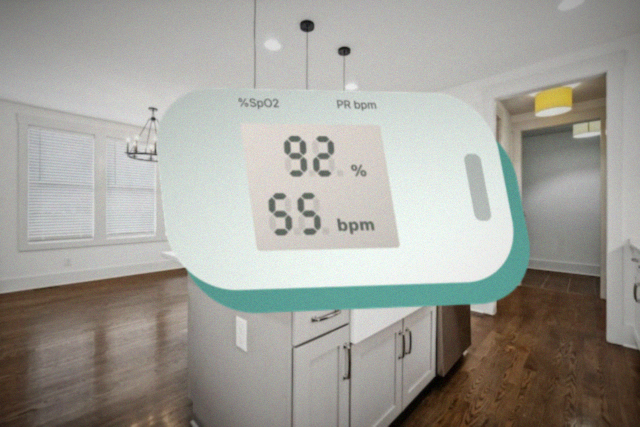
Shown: {"value": 55, "unit": "bpm"}
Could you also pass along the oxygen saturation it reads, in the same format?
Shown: {"value": 92, "unit": "%"}
